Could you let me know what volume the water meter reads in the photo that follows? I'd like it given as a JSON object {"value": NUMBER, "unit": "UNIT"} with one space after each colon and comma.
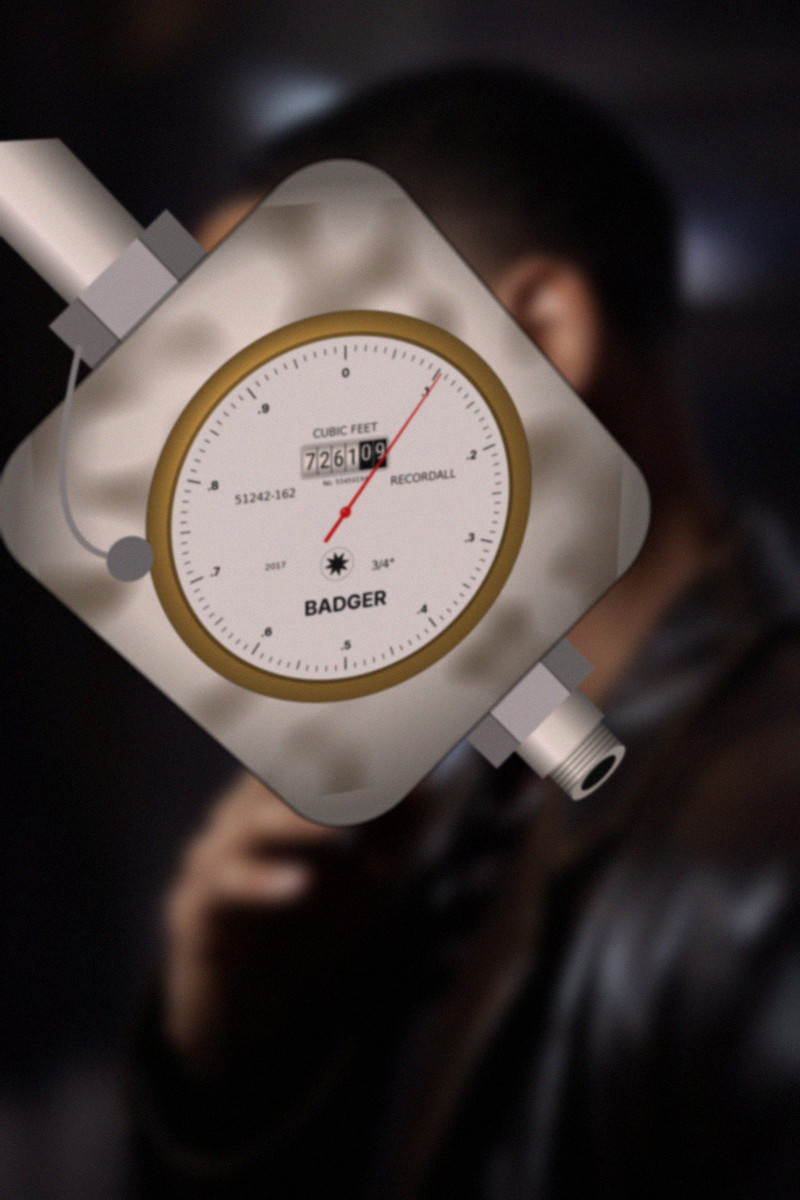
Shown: {"value": 726109.10, "unit": "ft³"}
